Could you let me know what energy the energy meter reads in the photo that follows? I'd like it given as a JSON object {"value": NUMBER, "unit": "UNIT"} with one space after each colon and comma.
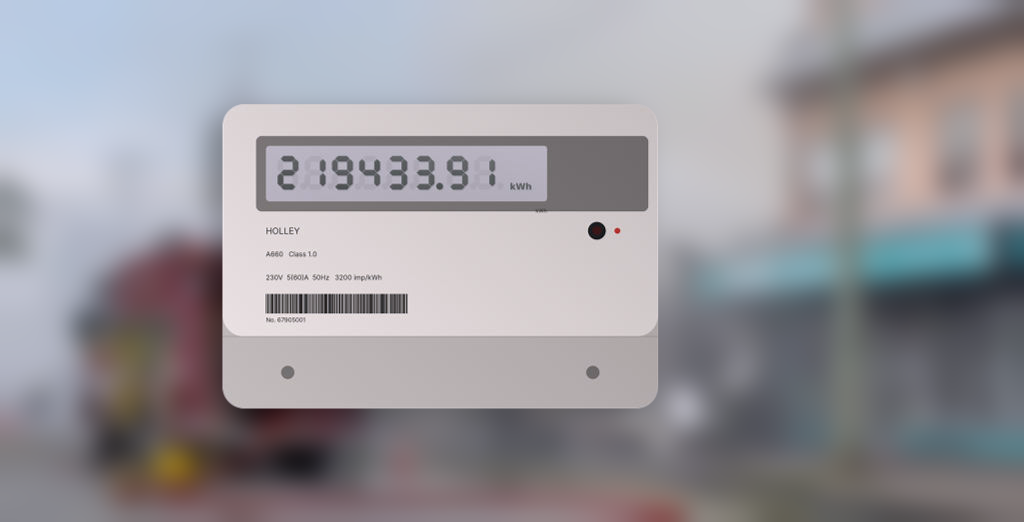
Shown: {"value": 219433.91, "unit": "kWh"}
